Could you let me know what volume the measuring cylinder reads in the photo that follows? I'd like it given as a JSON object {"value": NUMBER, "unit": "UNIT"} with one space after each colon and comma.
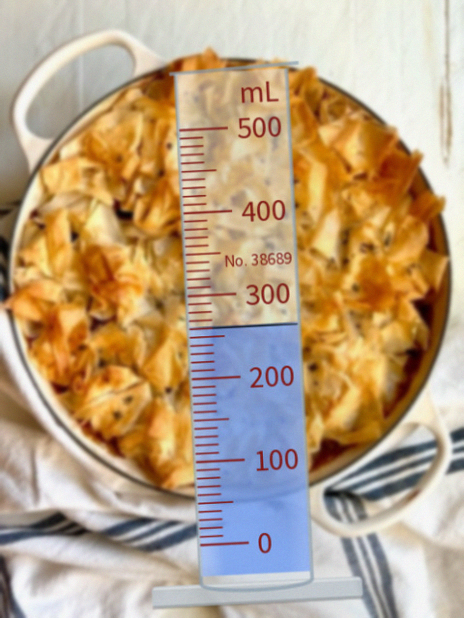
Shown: {"value": 260, "unit": "mL"}
